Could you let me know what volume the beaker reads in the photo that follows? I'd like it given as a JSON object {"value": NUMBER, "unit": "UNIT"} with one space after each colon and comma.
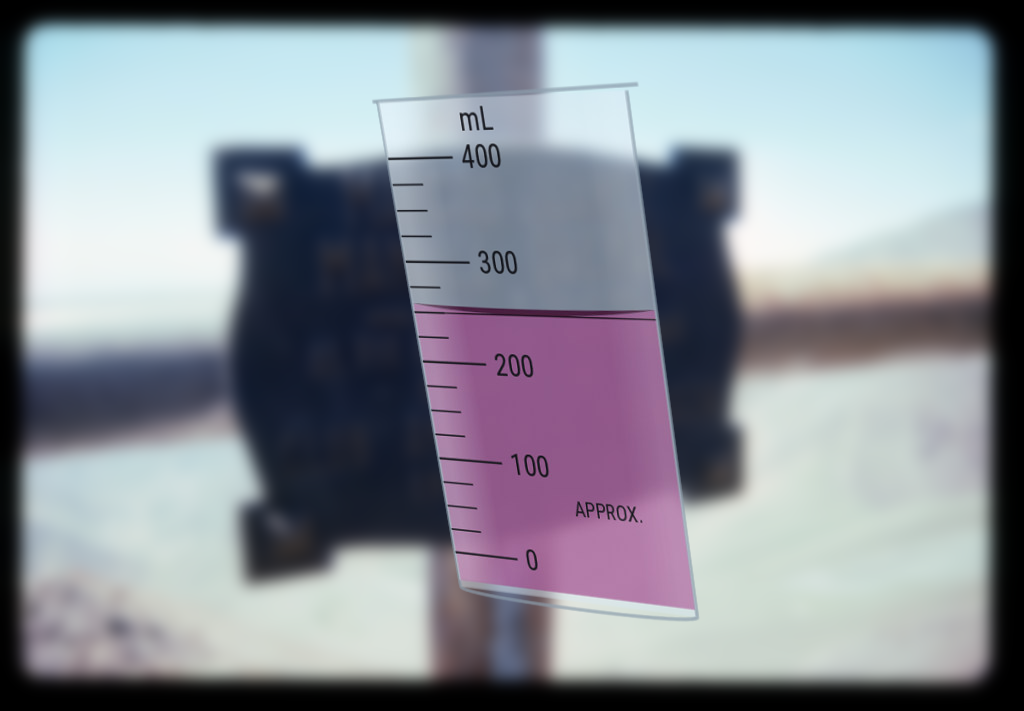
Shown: {"value": 250, "unit": "mL"}
